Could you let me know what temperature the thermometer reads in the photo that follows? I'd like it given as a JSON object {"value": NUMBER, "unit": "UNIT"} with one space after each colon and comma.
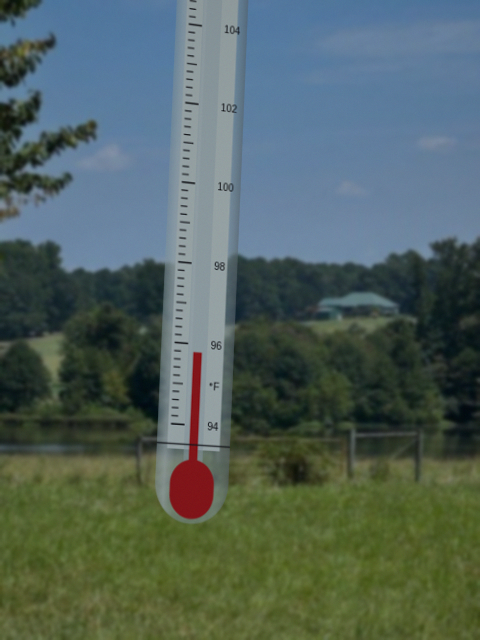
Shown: {"value": 95.8, "unit": "°F"}
